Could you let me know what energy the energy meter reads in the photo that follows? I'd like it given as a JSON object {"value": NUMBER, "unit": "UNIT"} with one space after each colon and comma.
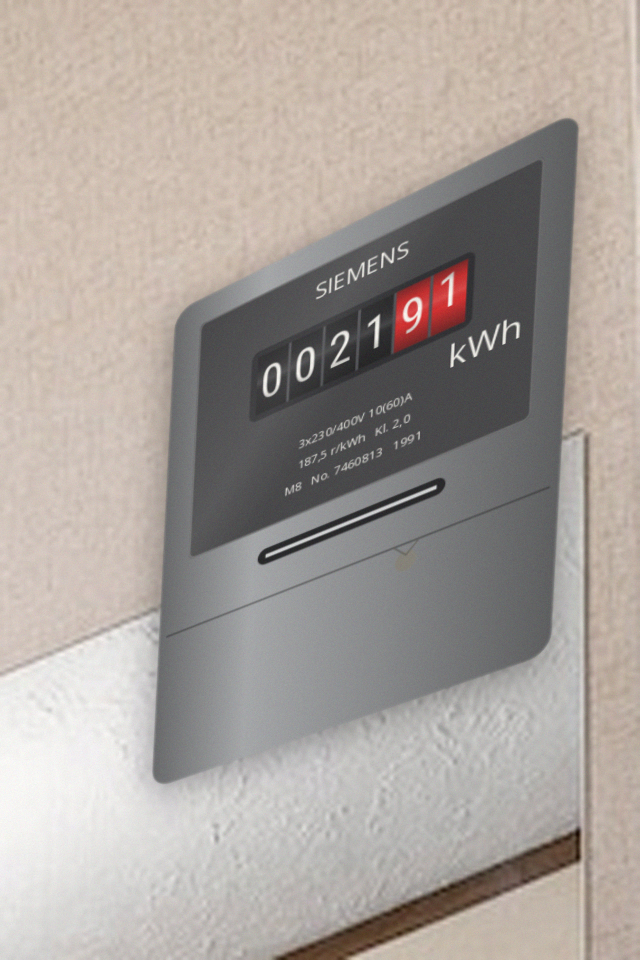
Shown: {"value": 21.91, "unit": "kWh"}
